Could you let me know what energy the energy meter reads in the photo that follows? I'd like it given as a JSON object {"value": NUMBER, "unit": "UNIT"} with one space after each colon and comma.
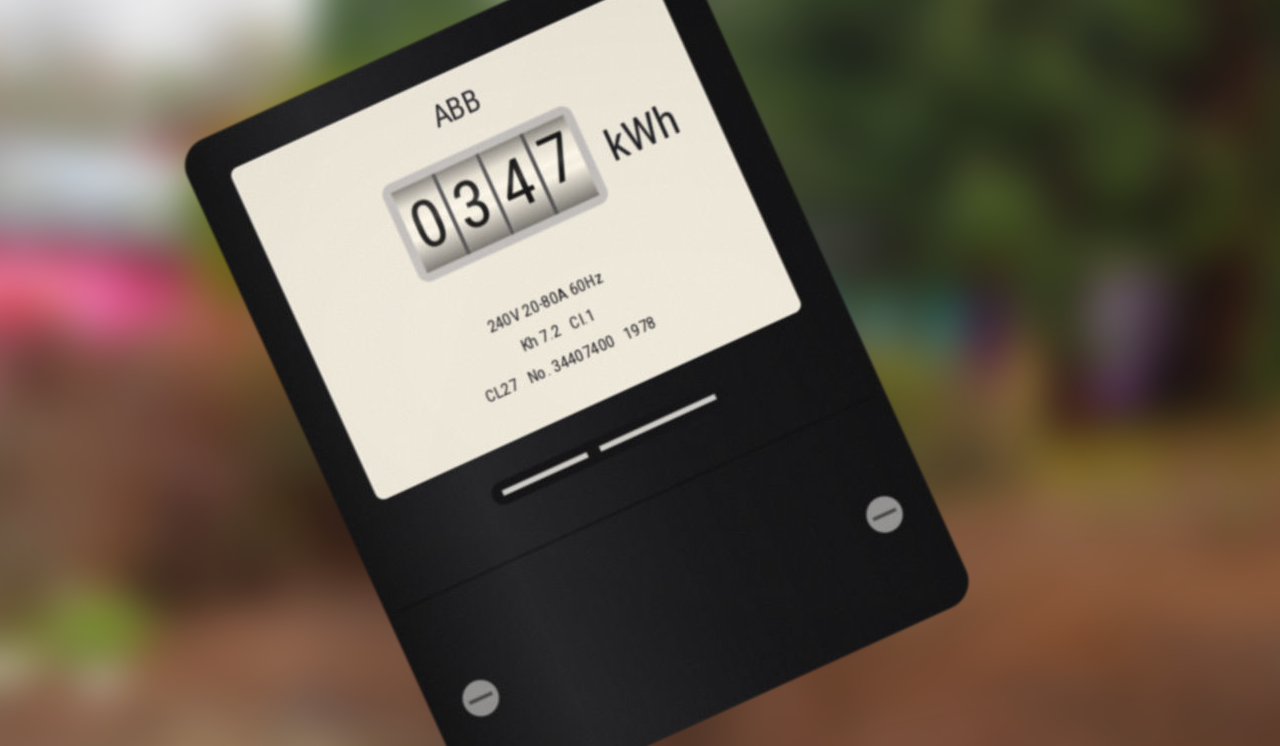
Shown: {"value": 347, "unit": "kWh"}
